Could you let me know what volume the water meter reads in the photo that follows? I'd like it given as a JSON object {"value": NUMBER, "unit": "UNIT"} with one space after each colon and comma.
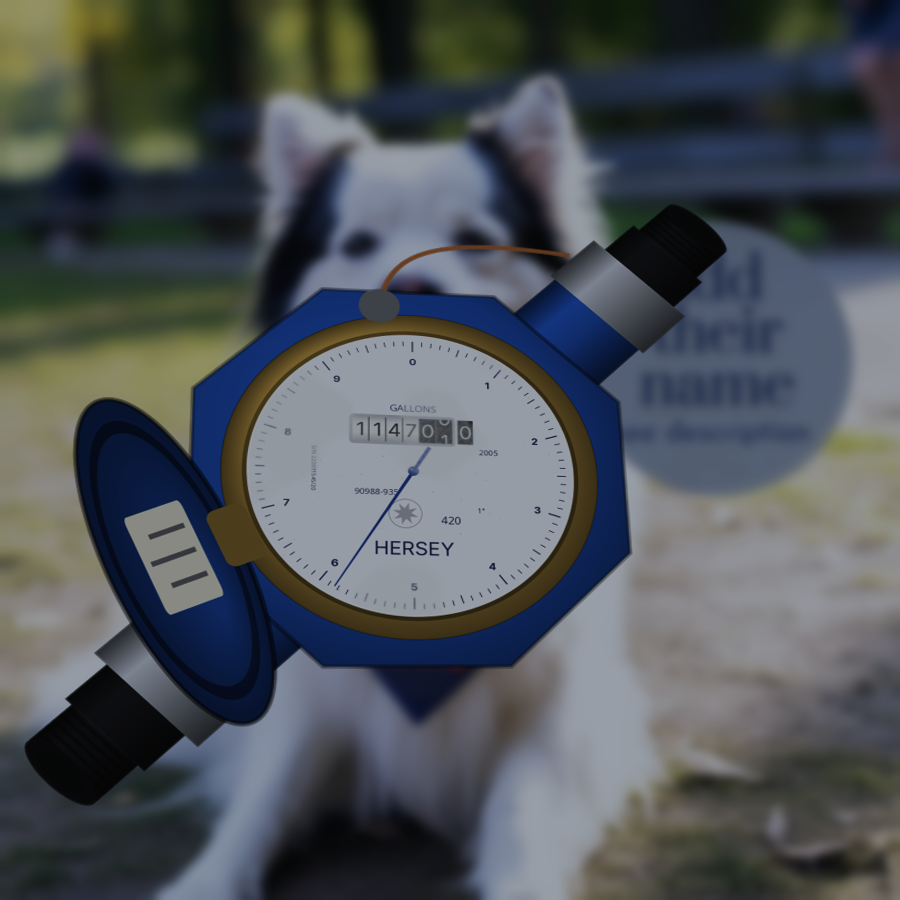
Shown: {"value": 1147005.8, "unit": "gal"}
